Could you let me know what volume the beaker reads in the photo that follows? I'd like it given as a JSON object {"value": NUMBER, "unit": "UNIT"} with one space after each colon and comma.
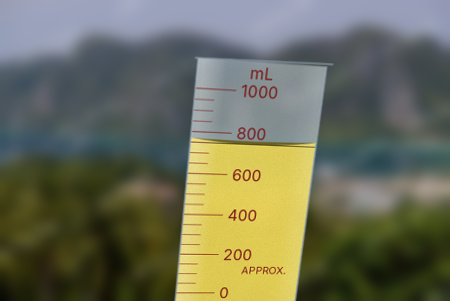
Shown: {"value": 750, "unit": "mL"}
